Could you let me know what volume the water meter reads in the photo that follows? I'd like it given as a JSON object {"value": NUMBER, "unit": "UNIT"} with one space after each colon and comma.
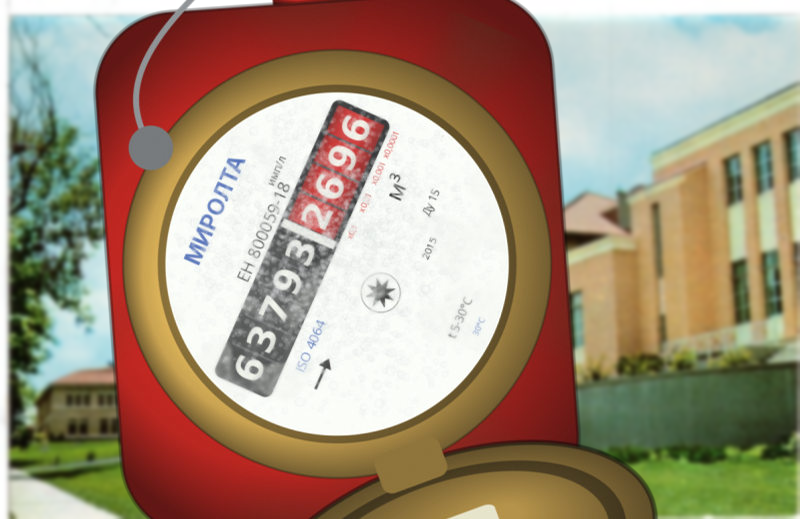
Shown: {"value": 63793.2696, "unit": "m³"}
